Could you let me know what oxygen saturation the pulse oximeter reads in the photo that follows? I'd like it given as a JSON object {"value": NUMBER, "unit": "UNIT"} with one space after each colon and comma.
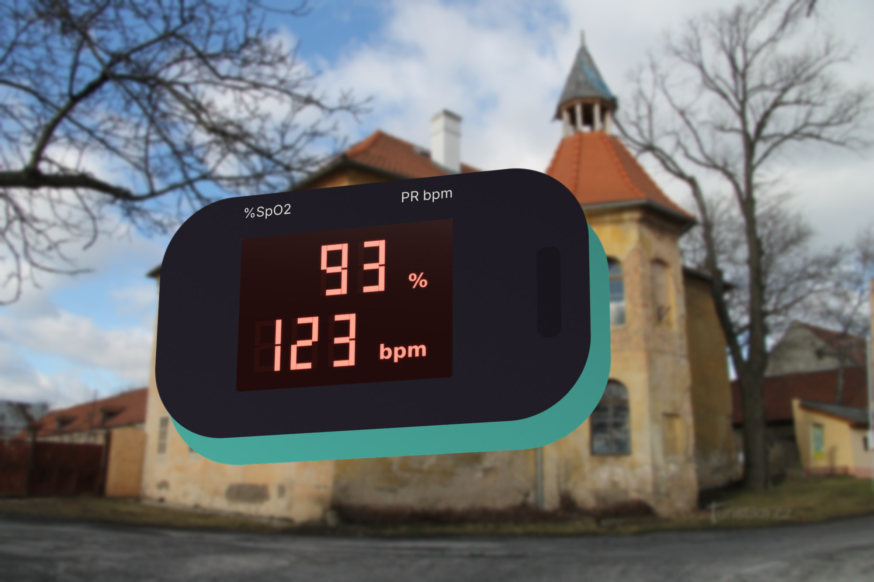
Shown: {"value": 93, "unit": "%"}
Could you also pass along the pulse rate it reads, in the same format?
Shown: {"value": 123, "unit": "bpm"}
